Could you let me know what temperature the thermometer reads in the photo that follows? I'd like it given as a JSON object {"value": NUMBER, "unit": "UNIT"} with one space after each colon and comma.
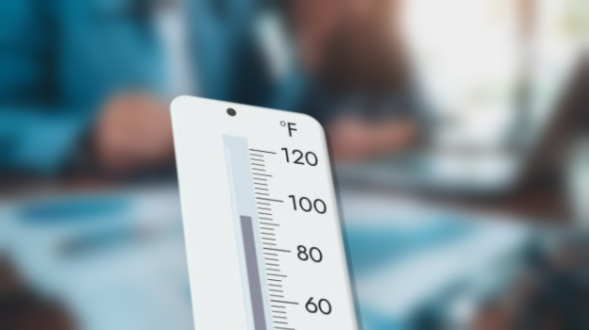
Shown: {"value": 92, "unit": "°F"}
